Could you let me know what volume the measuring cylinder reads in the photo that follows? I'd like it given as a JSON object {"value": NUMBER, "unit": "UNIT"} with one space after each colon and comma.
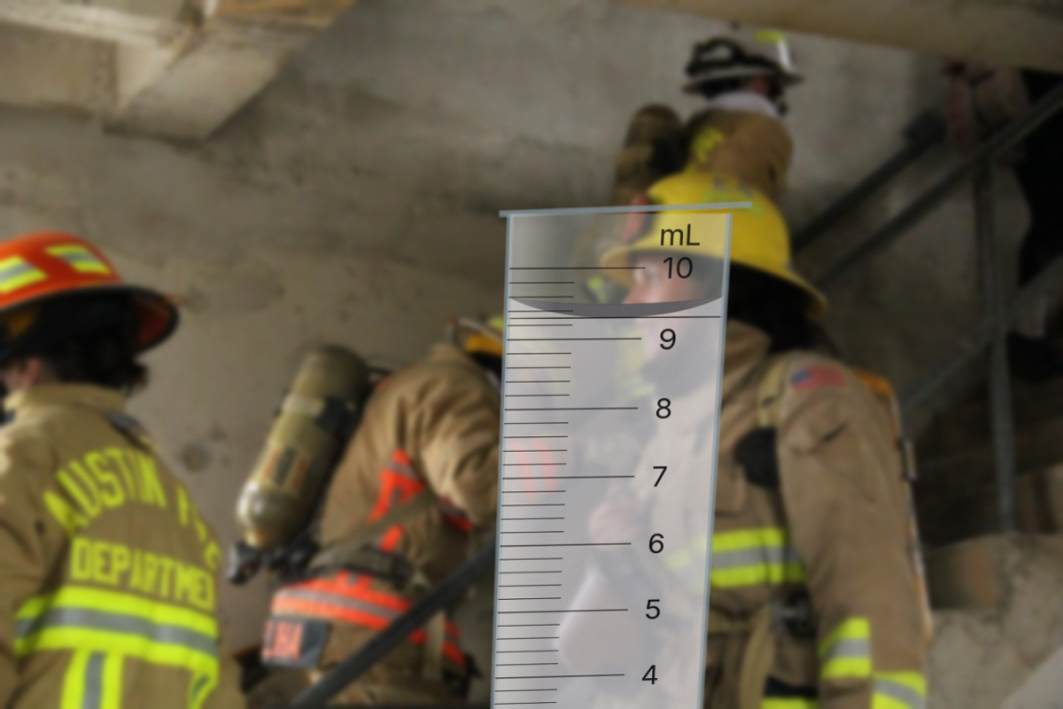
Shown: {"value": 9.3, "unit": "mL"}
